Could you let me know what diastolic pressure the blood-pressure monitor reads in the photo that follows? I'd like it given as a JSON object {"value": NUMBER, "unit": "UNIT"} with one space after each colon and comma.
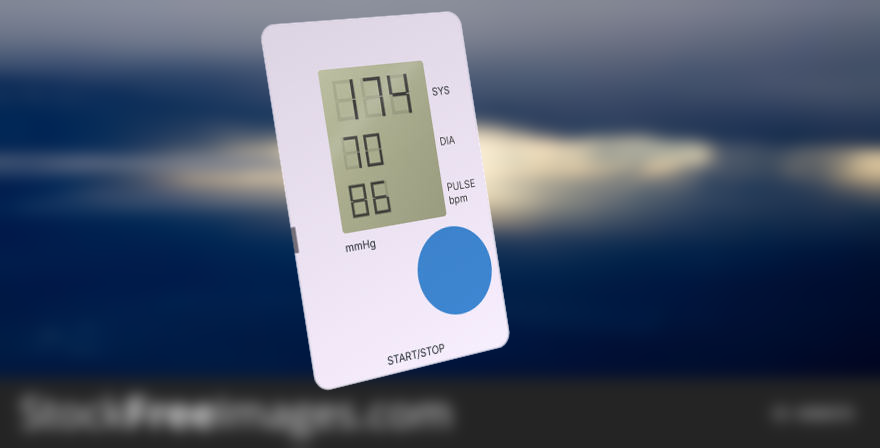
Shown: {"value": 70, "unit": "mmHg"}
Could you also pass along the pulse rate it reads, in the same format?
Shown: {"value": 86, "unit": "bpm"}
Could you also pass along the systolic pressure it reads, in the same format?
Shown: {"value": 174, "unit": "mmHg"}
